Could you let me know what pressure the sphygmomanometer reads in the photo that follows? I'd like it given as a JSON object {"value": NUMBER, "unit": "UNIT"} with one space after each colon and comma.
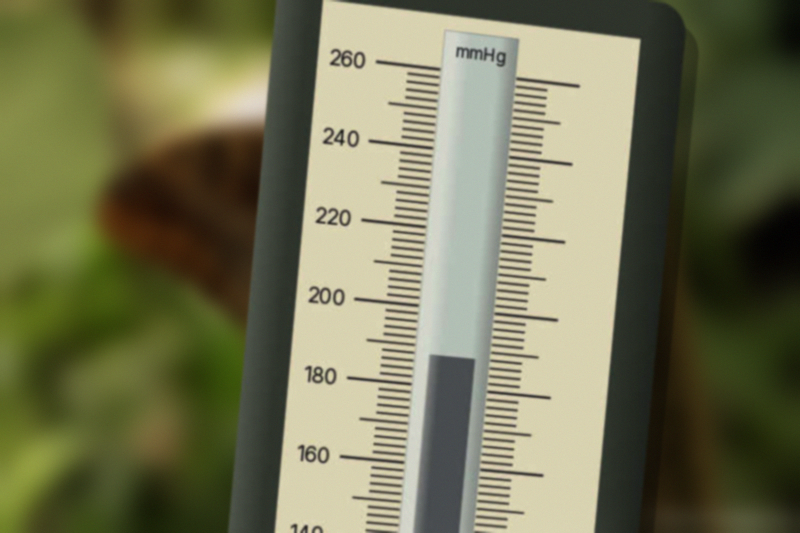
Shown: {"value": 188, "unit": "mmHg"}
